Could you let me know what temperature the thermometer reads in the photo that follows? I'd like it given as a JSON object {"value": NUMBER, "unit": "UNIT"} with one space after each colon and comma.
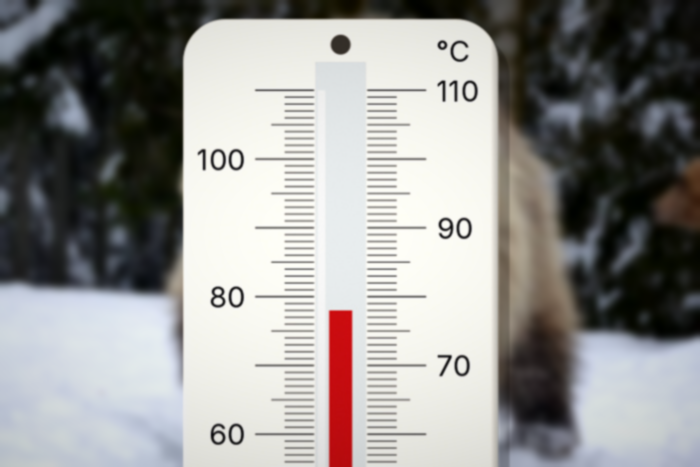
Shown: {"value": 78, "unit": "°C"}
